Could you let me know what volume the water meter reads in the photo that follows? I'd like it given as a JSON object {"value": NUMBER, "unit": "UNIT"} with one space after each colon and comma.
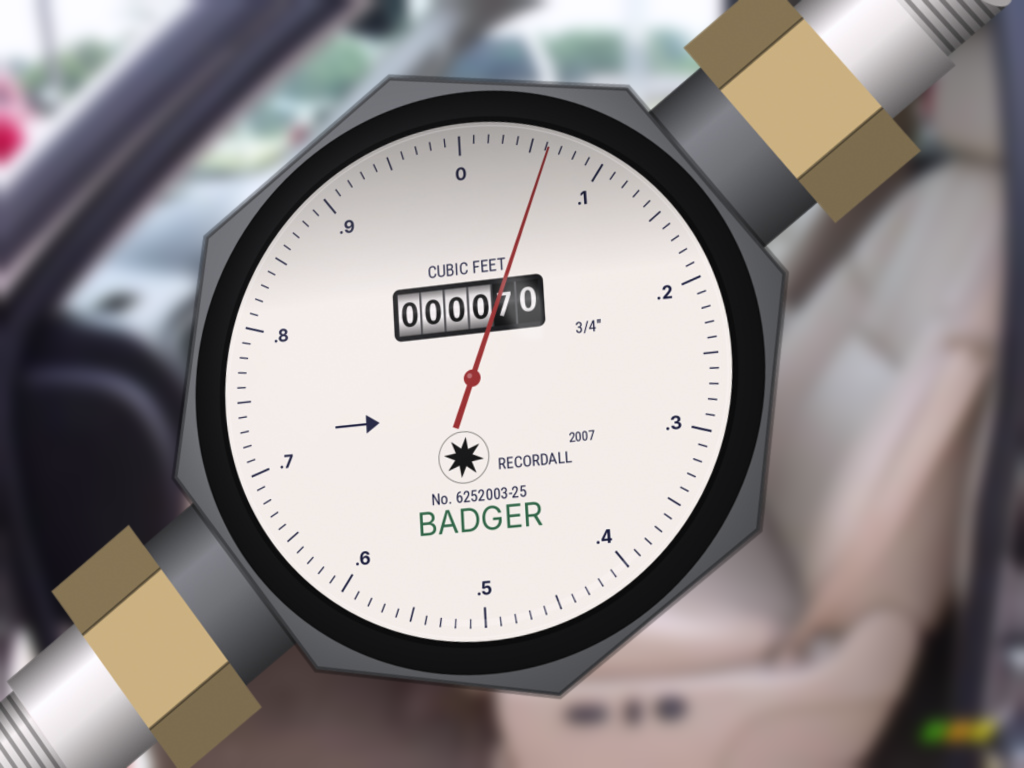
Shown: {"value": 70.06, "unit": "ft³"}
